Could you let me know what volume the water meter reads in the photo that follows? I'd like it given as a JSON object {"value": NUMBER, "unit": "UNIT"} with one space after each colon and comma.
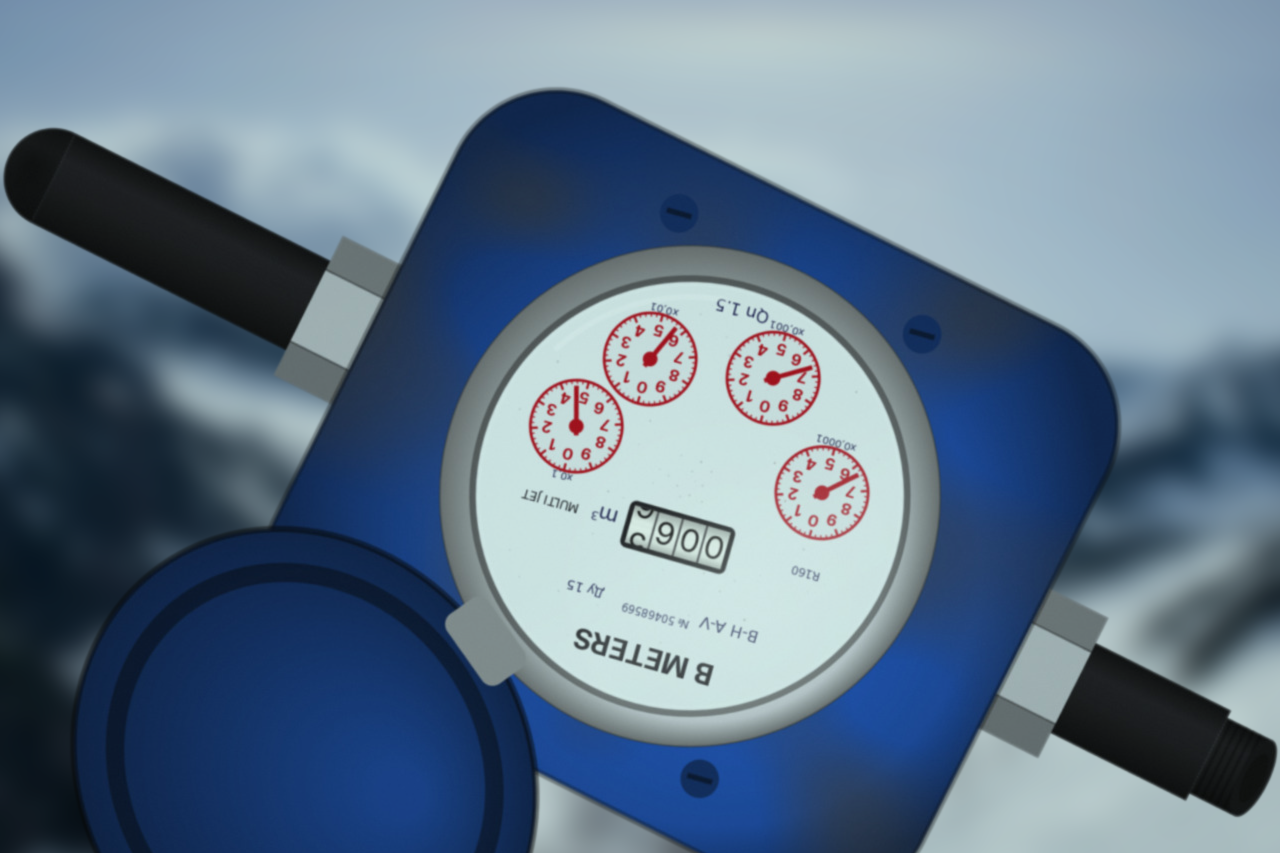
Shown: {"value": 65.4566, "unit": "m³"}
